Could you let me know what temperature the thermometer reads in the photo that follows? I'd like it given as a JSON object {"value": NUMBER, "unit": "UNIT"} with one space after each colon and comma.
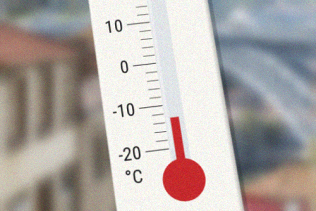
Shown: {"value": -13, "unit": "°C"}
